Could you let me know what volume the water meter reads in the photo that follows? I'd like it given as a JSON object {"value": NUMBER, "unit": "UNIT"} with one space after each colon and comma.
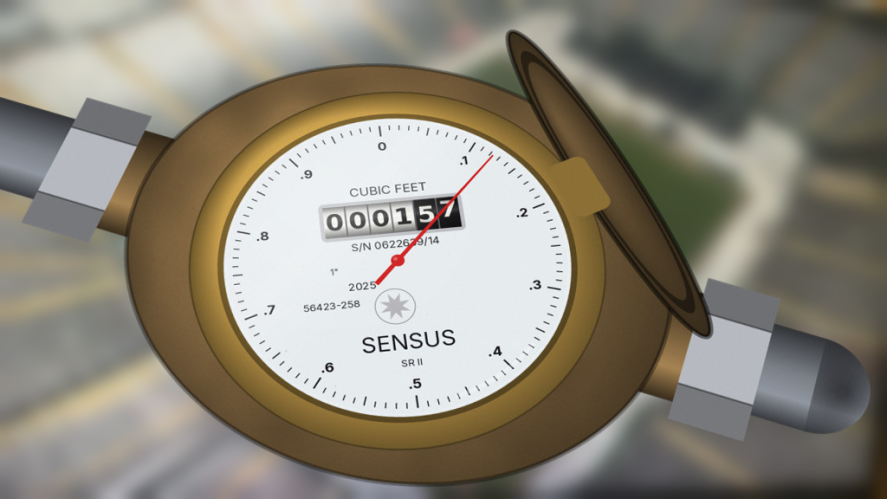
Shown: {"value": 157.12, "unit": "ft³"}
